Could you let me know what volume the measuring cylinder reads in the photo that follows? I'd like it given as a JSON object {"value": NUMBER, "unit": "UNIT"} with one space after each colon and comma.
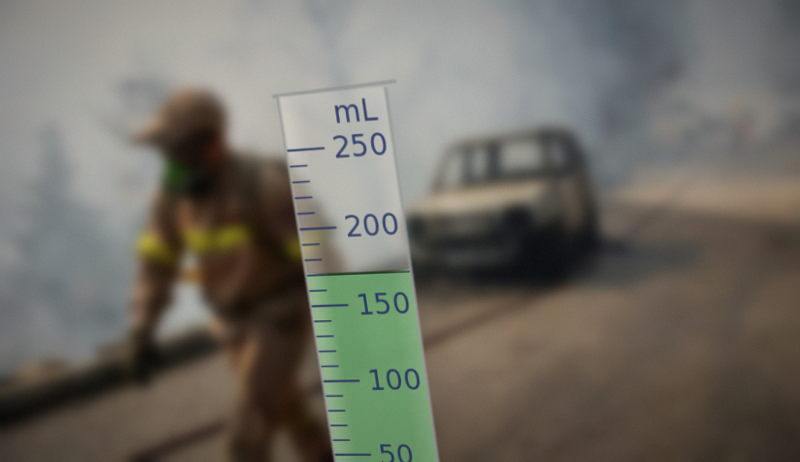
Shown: {"value": 170, "unit": "mL"}
